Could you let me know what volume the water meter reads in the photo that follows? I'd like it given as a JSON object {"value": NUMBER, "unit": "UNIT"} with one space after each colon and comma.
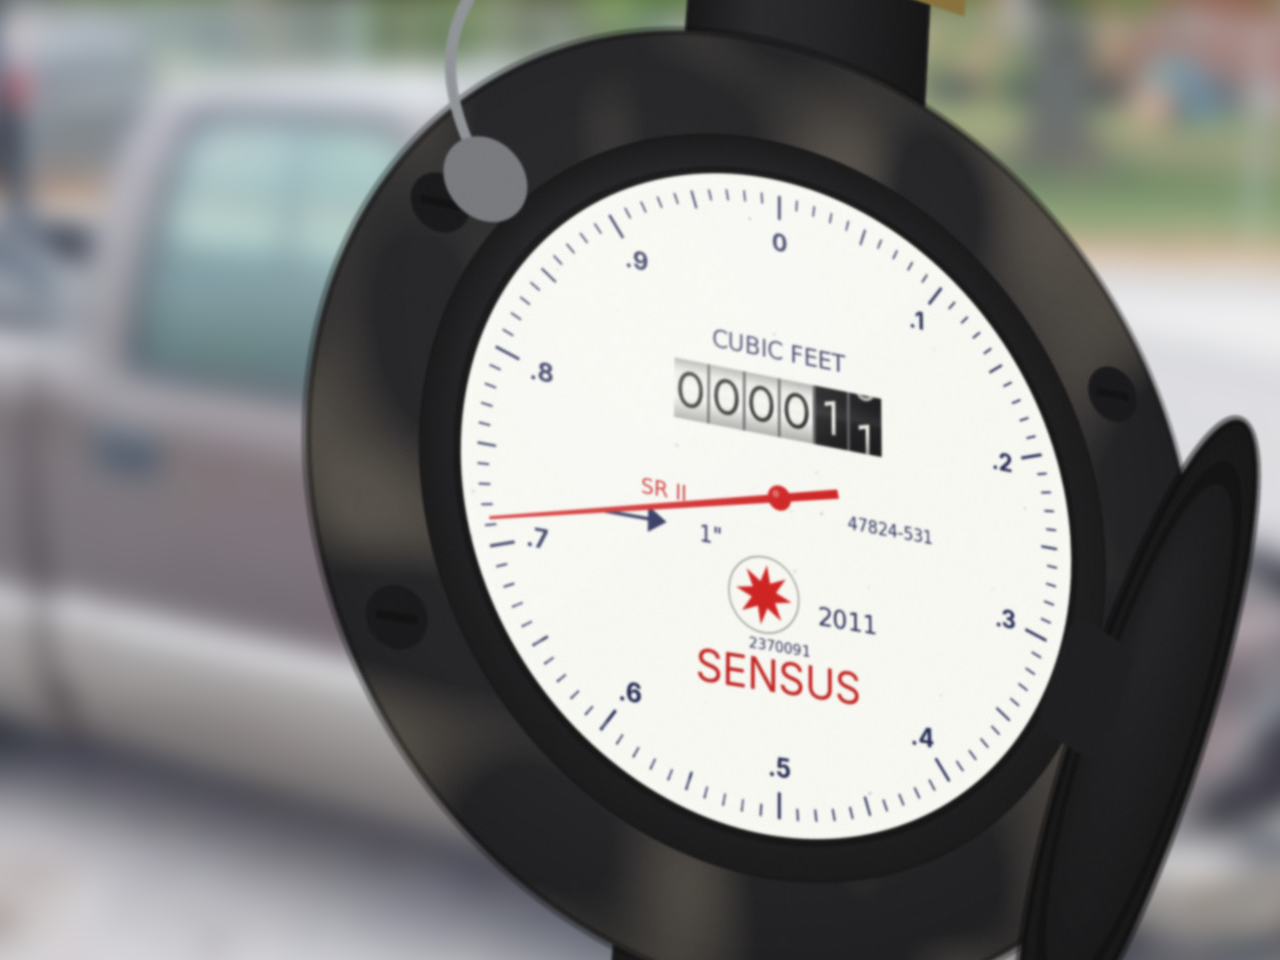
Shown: {"value": 10.71, "unit": "ft³"}
